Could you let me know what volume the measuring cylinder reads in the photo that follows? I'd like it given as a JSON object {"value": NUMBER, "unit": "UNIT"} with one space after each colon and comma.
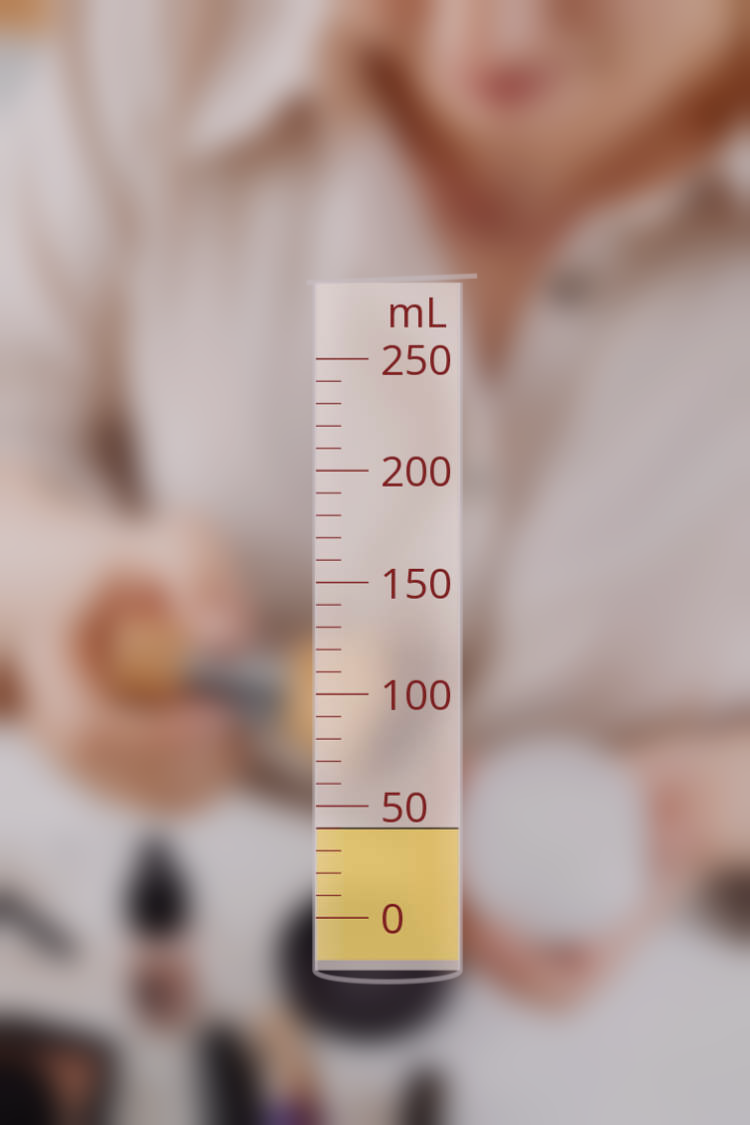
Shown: {"value": 40, "unit": "mL"}
